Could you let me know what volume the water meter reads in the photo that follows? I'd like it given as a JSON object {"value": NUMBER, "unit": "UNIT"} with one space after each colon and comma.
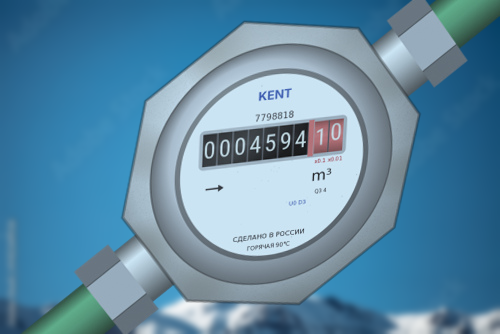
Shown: {"value": 4594.10, "unit": "m³"}
